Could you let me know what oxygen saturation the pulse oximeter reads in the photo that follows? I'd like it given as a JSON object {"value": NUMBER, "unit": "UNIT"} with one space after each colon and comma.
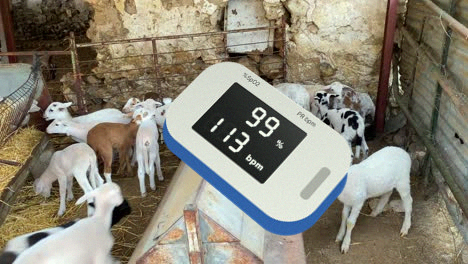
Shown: {"value": 99, "unit": "%"}
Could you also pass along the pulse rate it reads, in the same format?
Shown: {"value": 113, "unit": "bpm"}
